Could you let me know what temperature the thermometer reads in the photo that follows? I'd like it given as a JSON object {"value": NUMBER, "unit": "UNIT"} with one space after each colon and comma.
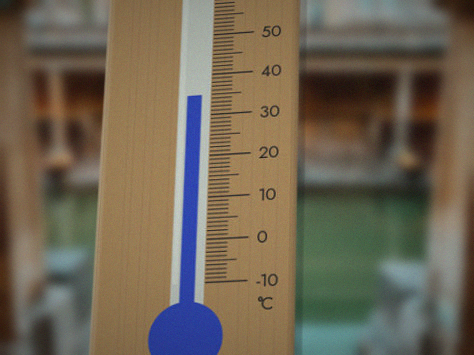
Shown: {"value": 35, "unit": "°C"}
